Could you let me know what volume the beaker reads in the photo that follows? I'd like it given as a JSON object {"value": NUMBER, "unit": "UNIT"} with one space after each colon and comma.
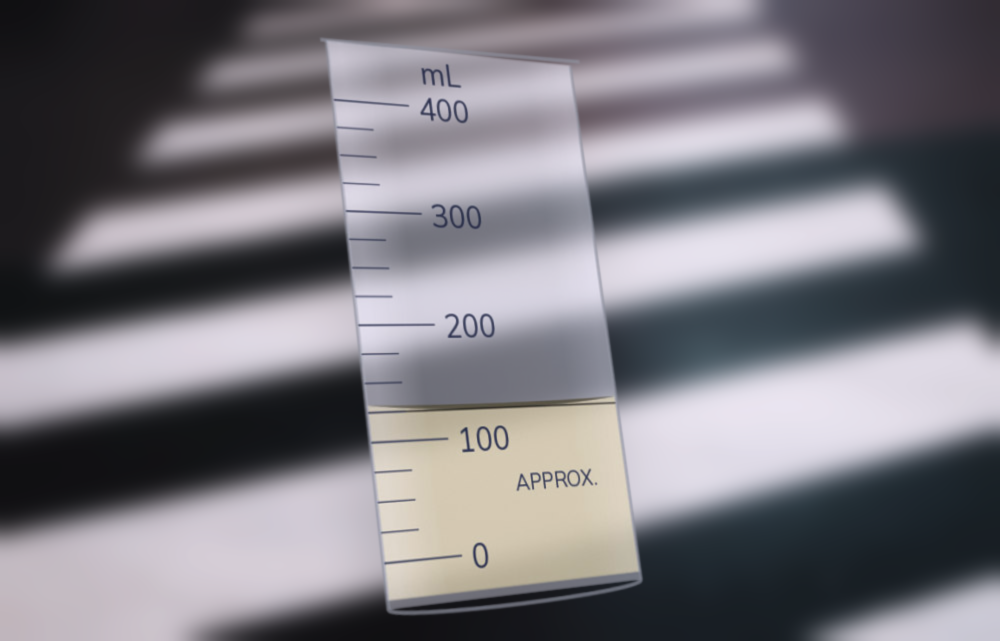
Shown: {"value": 125, "unit": "mL"}
